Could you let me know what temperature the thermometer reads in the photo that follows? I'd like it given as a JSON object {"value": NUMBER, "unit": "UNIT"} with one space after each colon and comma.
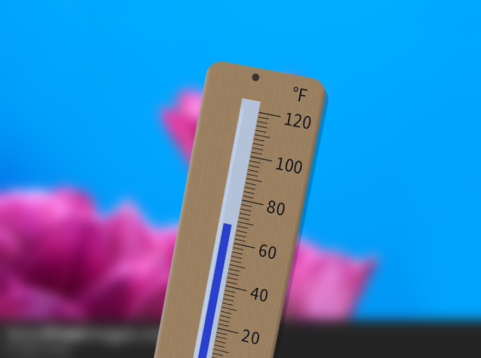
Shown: {"value": 68, "unit": "°F"}
